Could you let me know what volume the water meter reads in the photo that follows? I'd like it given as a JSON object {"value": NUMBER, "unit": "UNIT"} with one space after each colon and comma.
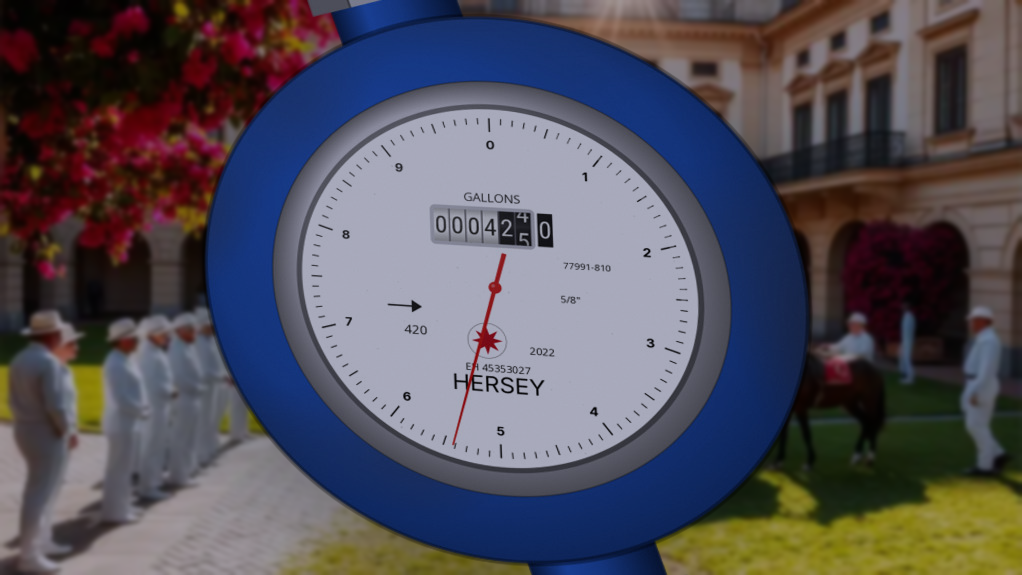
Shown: {"value": 4245.4, "unit": "gal"}
